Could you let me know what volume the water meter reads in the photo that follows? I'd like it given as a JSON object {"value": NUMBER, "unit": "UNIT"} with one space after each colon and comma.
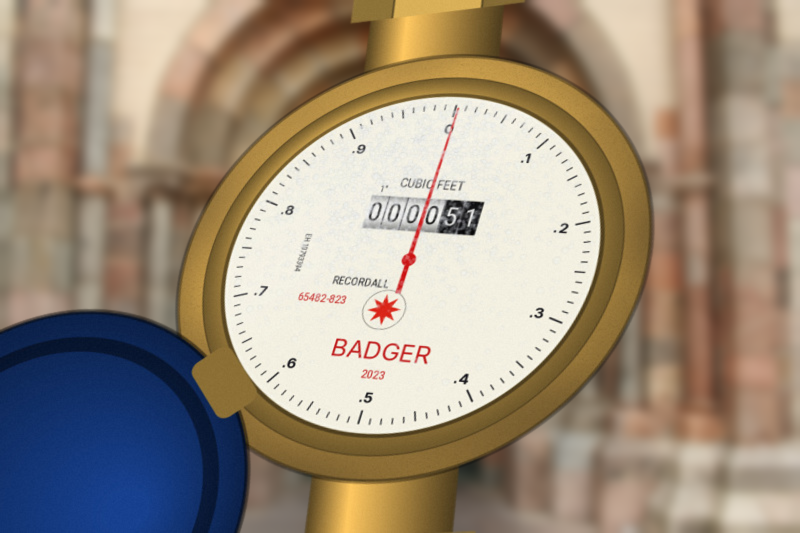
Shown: {"value": 51.00, "unit": "ft³"}
